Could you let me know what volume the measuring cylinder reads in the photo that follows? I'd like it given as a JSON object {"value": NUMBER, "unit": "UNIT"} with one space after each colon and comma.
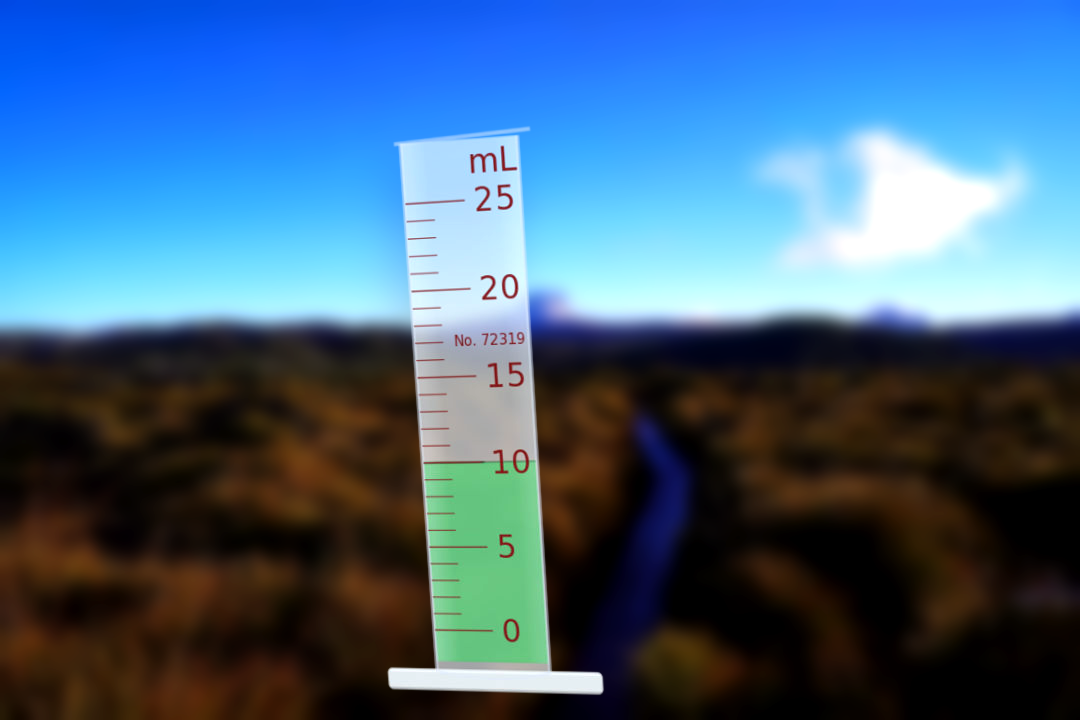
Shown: {"value": 10, "unit": "mL"}
